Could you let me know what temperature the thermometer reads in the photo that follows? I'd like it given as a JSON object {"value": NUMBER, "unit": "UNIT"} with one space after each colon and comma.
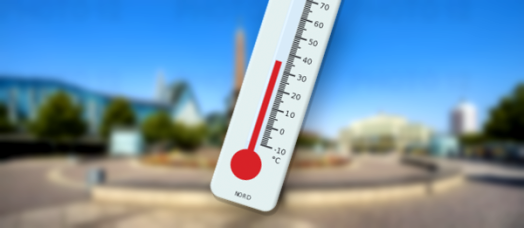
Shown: {"value": 35, "unit": "°C"}
